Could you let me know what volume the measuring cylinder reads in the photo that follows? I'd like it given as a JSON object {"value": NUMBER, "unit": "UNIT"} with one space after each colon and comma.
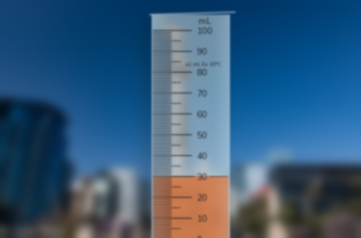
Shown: {"value": 30, "unit": "mL"}
